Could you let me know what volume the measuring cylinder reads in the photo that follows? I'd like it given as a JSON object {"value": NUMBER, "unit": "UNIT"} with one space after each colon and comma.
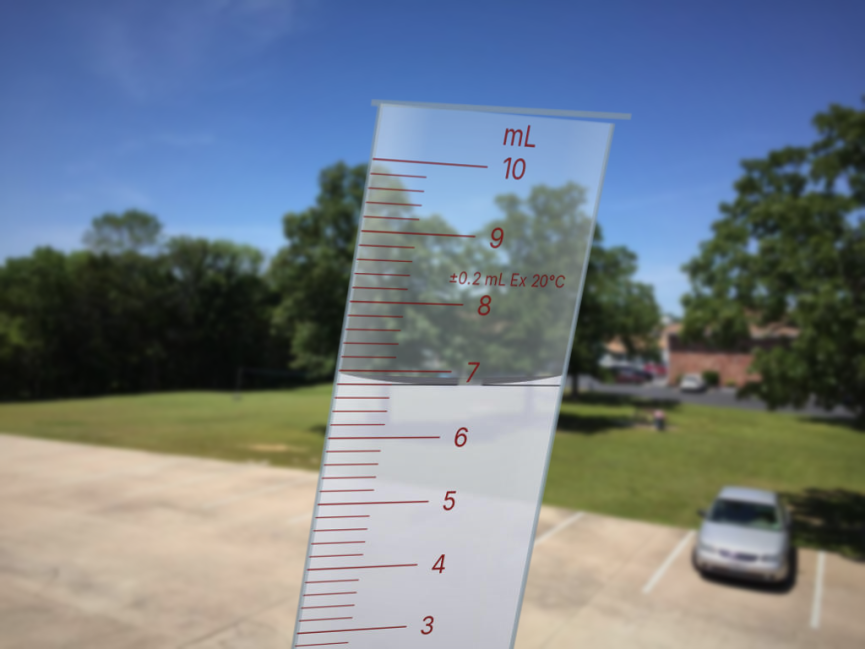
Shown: {"value": 6.8, "unit": "mL"}
